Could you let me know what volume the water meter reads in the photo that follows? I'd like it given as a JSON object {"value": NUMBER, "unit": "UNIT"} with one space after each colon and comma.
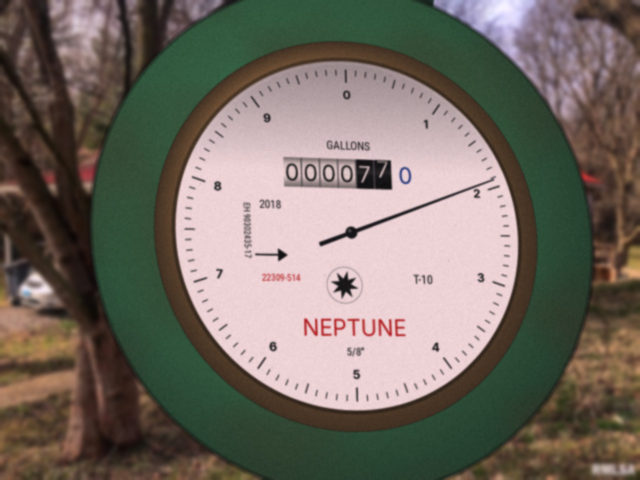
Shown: {"value": 771.9, "unit": "gal"}
